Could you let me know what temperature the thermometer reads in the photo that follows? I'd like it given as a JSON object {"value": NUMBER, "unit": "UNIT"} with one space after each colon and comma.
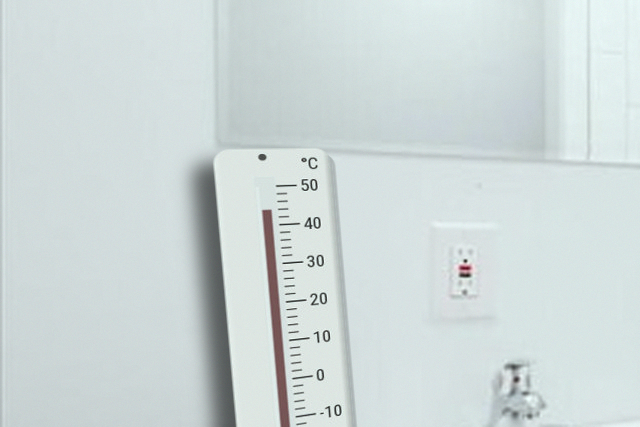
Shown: {"value": 44, "unit": "°C"}
